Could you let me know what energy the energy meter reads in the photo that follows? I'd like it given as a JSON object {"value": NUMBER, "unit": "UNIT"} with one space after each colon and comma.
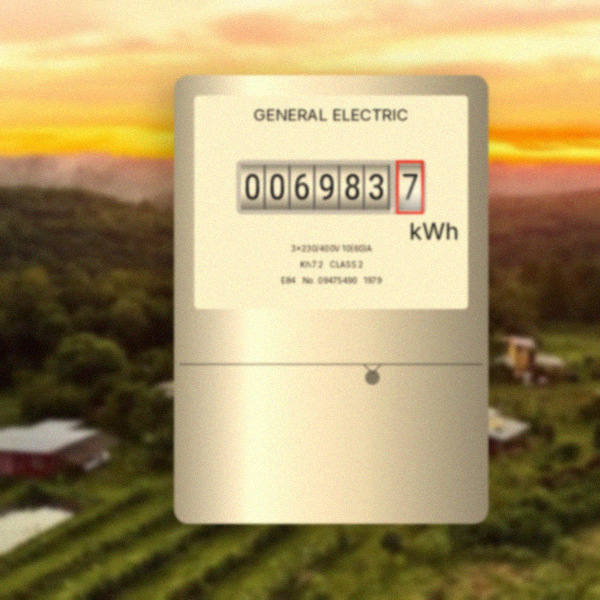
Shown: {"value": 6983.7, "unit": "kWh"}
